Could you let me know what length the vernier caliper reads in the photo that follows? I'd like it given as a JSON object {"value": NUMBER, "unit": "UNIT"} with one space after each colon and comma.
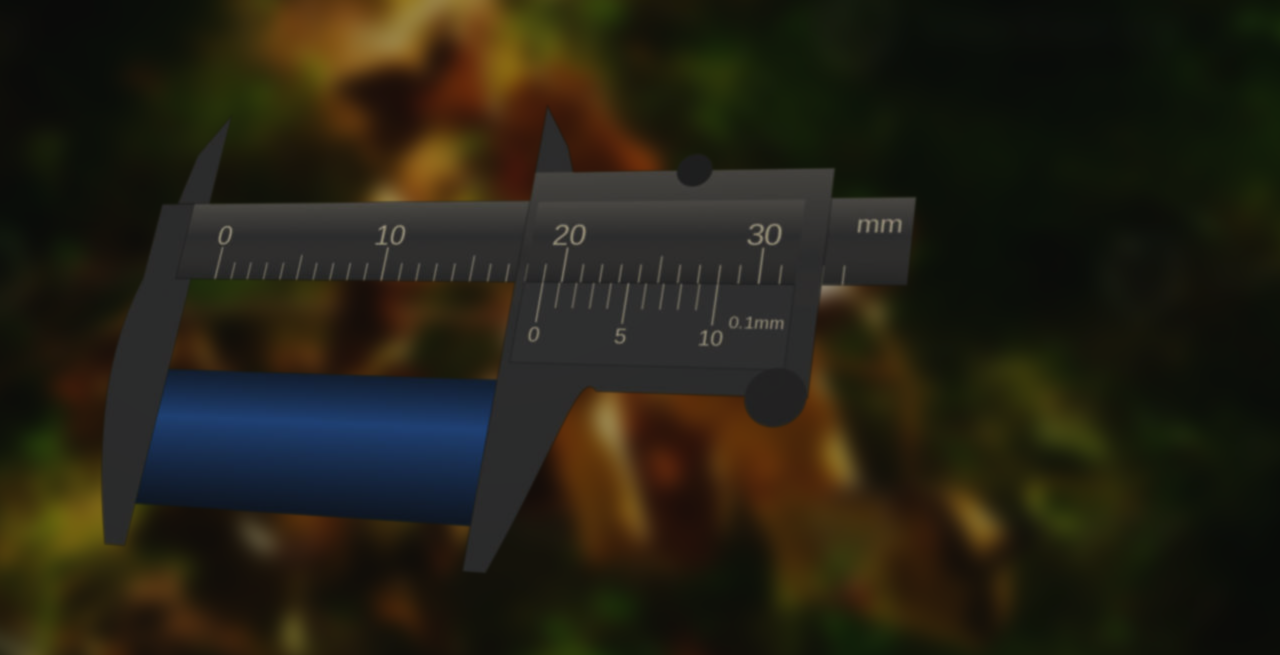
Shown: {"value": 19.0, "unit": "mm"}
